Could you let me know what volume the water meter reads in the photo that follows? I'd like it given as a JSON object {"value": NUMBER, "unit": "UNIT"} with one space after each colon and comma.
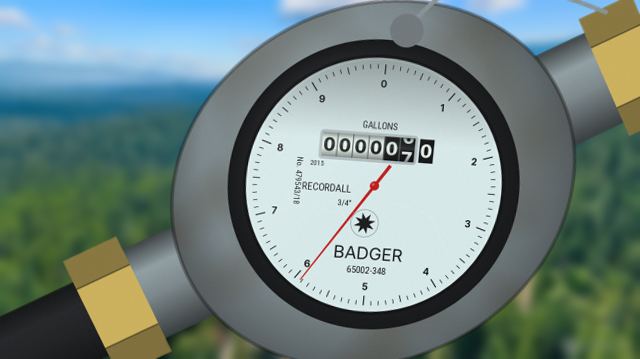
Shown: {"value": 65.9, "unit": "gal"}
